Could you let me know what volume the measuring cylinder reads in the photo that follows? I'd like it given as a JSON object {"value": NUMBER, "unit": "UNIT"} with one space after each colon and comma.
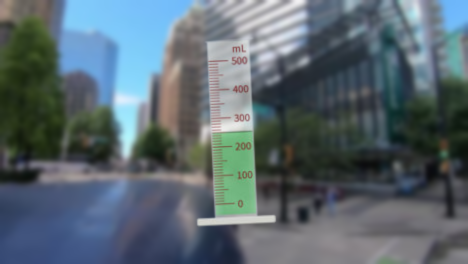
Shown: {"value": 250, "unit": "mL"}
